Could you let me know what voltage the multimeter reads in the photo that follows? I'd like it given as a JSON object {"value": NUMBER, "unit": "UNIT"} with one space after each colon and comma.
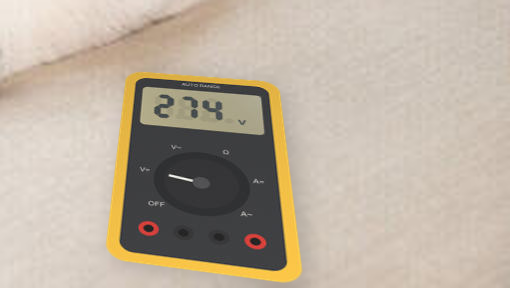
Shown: {"value": 274, "unit": "V"}
